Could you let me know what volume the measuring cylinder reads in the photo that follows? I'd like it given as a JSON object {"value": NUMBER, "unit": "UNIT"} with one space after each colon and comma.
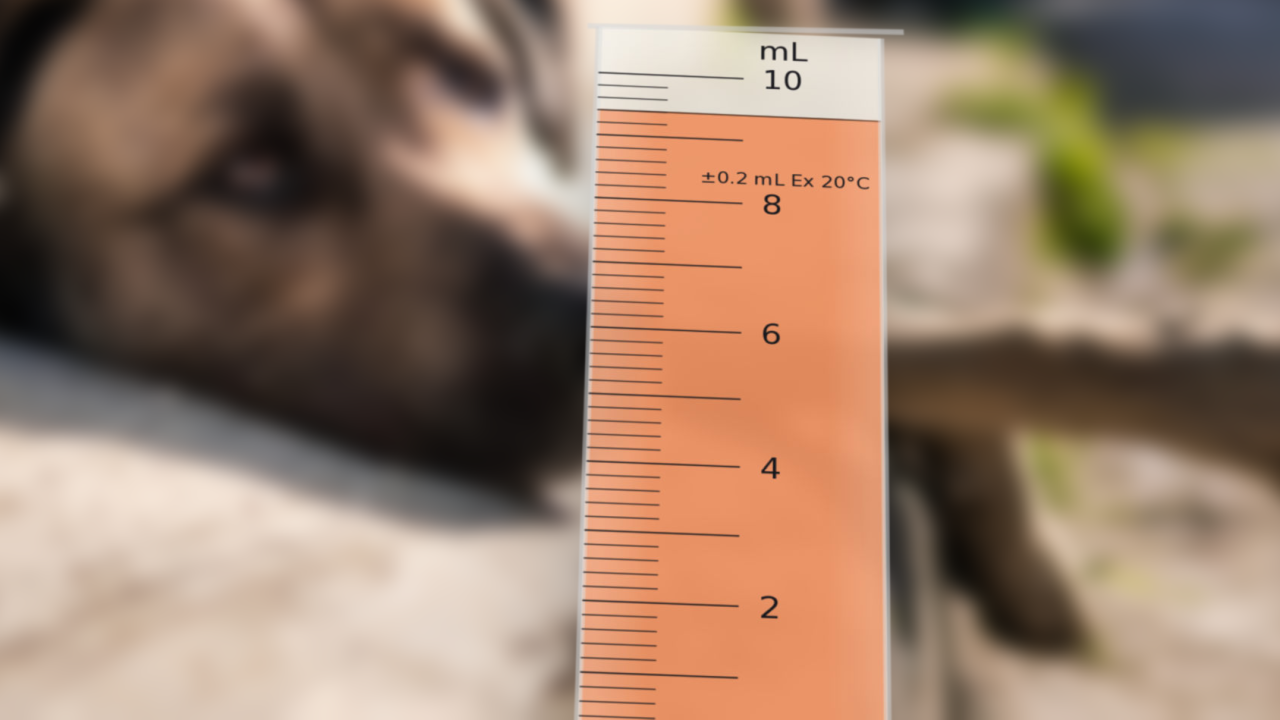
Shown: {"value": 9.4, "unit": "mL"}
